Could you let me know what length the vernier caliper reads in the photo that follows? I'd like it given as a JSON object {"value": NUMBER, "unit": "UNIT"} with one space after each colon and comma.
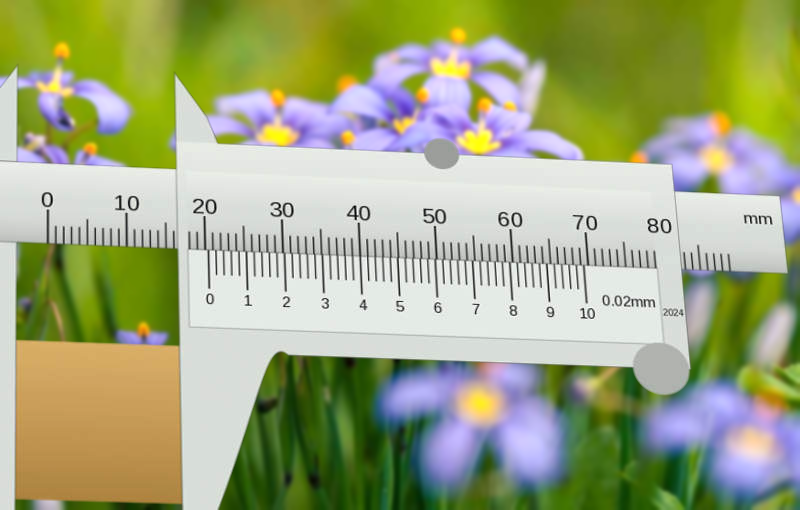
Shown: {"value": 20.4, "unit": "mm"}
